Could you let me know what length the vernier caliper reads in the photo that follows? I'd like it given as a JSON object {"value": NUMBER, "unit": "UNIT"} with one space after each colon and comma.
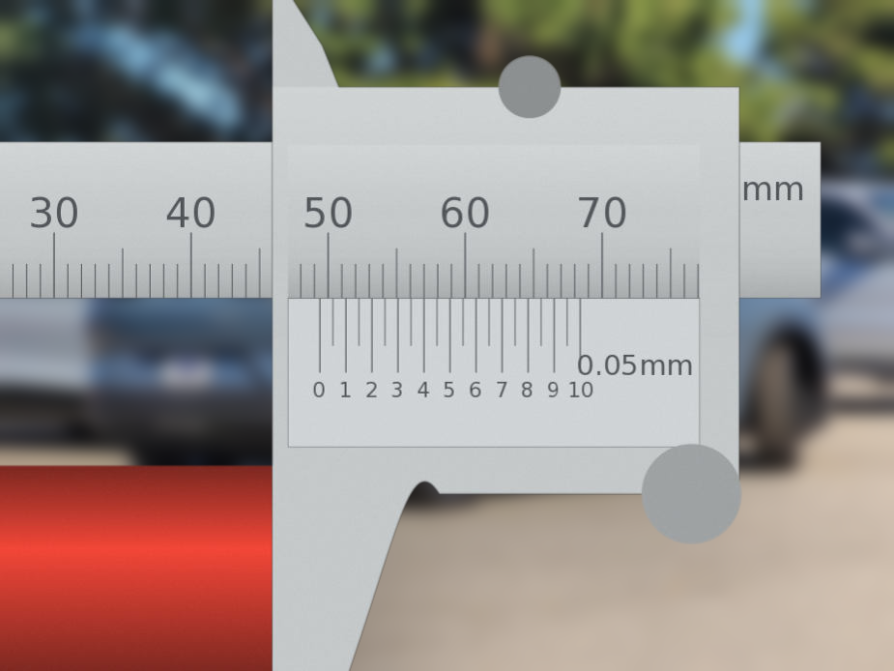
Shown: {"value": 49.4, "unit": "mm"}
